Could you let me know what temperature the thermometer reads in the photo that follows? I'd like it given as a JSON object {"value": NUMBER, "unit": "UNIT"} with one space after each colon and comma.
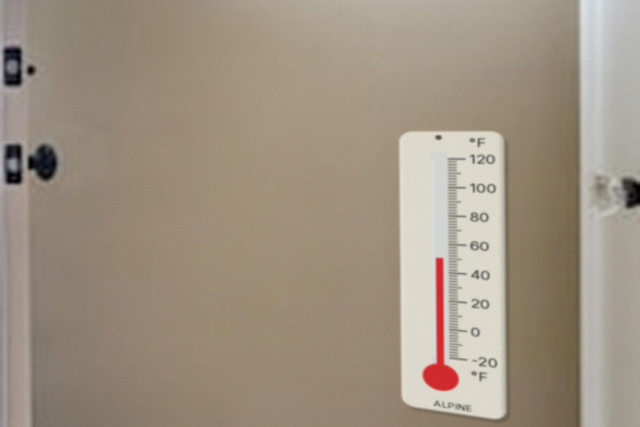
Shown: {"value": 50, "unit": "°F"}
